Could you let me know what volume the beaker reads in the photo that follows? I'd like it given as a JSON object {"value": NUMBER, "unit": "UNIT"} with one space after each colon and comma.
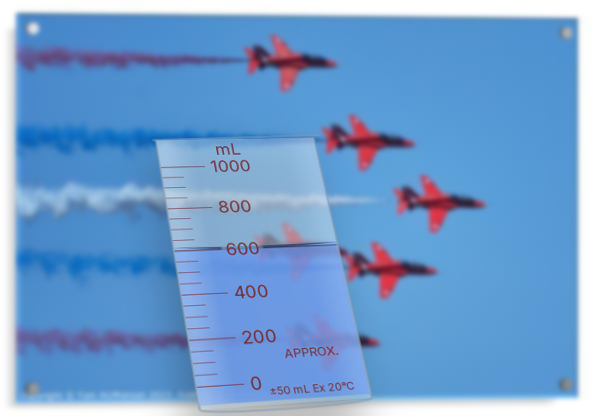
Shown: {"value": 600, "unit": "mL"}
